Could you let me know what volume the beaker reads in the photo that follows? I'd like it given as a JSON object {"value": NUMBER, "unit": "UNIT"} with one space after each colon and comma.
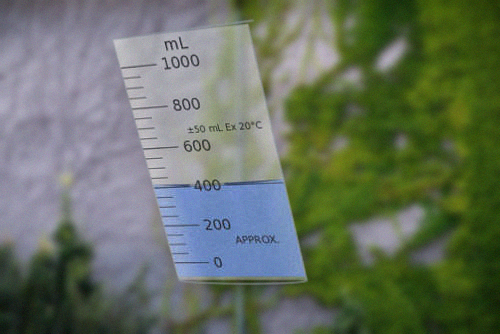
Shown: {"value": 400, "unit": "mL"}
